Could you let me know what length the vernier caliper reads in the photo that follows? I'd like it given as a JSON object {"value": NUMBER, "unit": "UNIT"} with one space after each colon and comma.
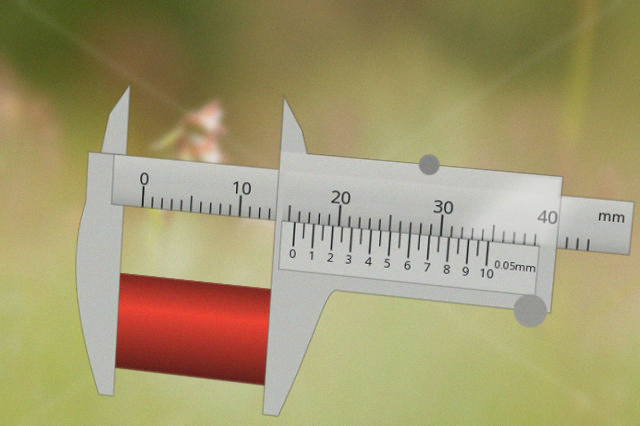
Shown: {"value": 15.6, "unit": "mm"}
